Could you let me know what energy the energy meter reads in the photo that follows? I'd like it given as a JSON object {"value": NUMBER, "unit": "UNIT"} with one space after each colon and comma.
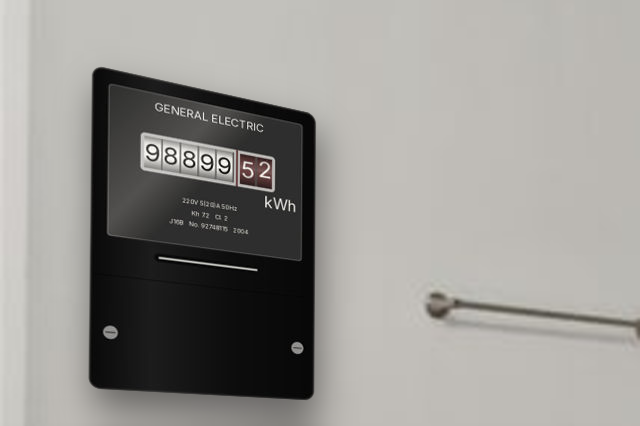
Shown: {"value": 98899.52, "unit": "kWh"}
